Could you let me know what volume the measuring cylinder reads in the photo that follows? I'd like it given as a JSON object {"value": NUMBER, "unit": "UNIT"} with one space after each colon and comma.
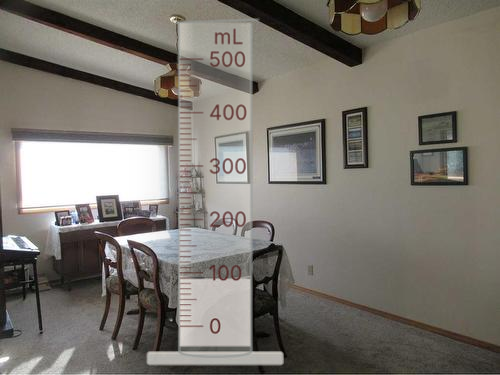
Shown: {"value": 90, "unit": "mL"}
